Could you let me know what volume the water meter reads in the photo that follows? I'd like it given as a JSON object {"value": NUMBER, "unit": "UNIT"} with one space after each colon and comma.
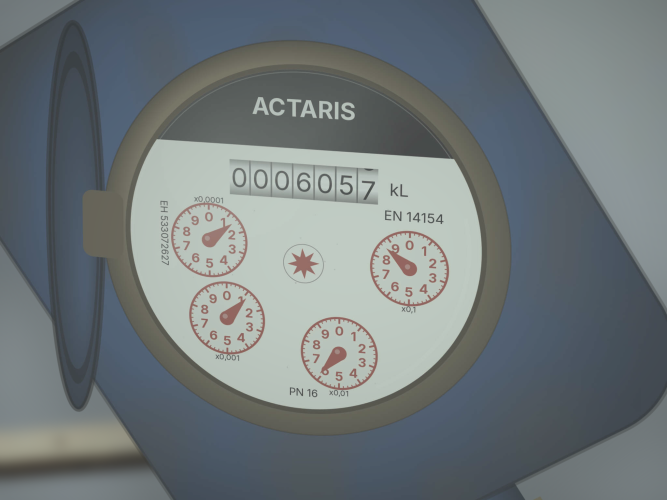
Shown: {"value": 6056.8611, "unit": "kL"}
